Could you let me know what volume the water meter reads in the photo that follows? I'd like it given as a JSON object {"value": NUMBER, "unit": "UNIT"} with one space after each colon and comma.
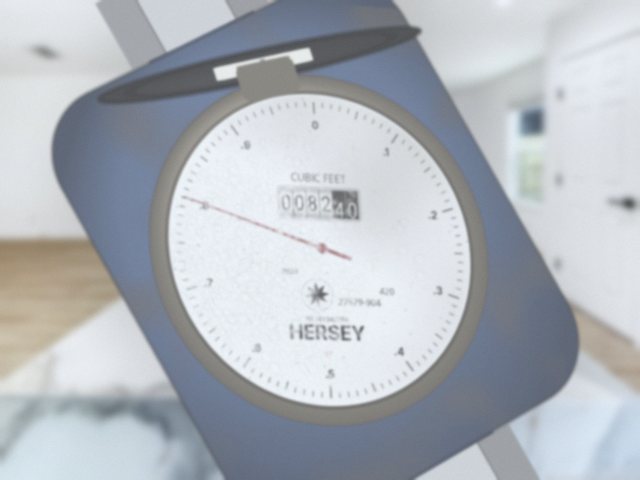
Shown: {"value": 8239.80, "unit": "ft³"}
